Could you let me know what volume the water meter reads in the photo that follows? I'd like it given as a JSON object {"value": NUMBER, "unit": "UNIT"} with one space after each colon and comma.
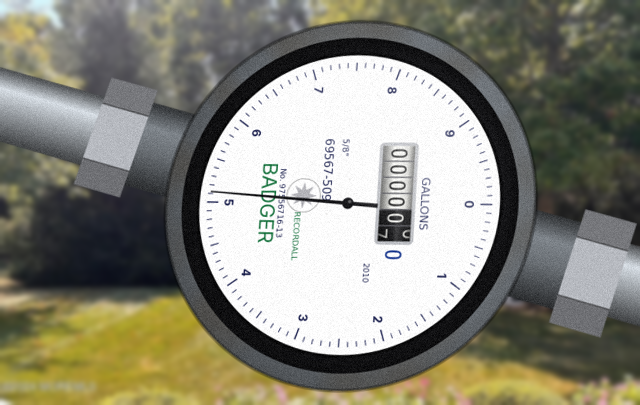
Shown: {"value": 65.1, "unit": "gal"}
